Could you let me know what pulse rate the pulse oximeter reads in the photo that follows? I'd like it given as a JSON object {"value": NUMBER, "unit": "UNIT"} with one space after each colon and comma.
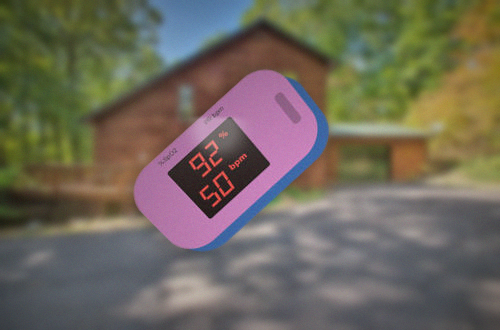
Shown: {"value": 50, "unit": "bpm"}
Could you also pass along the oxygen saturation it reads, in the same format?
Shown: {"value": 92, "unit": "%"}
